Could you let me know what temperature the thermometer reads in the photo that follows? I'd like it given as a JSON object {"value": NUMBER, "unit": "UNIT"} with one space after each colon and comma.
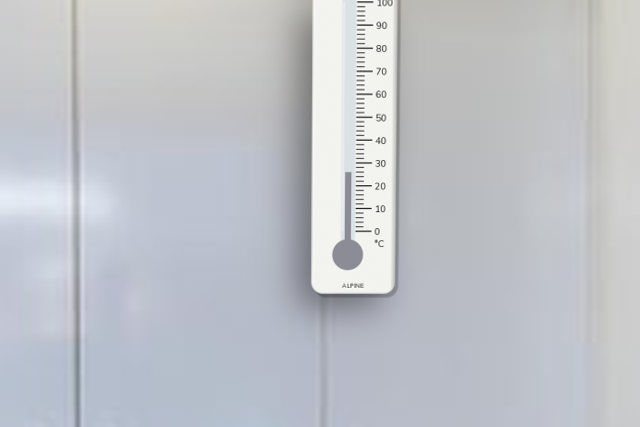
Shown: {"value": 26, "unit": "°C"}
